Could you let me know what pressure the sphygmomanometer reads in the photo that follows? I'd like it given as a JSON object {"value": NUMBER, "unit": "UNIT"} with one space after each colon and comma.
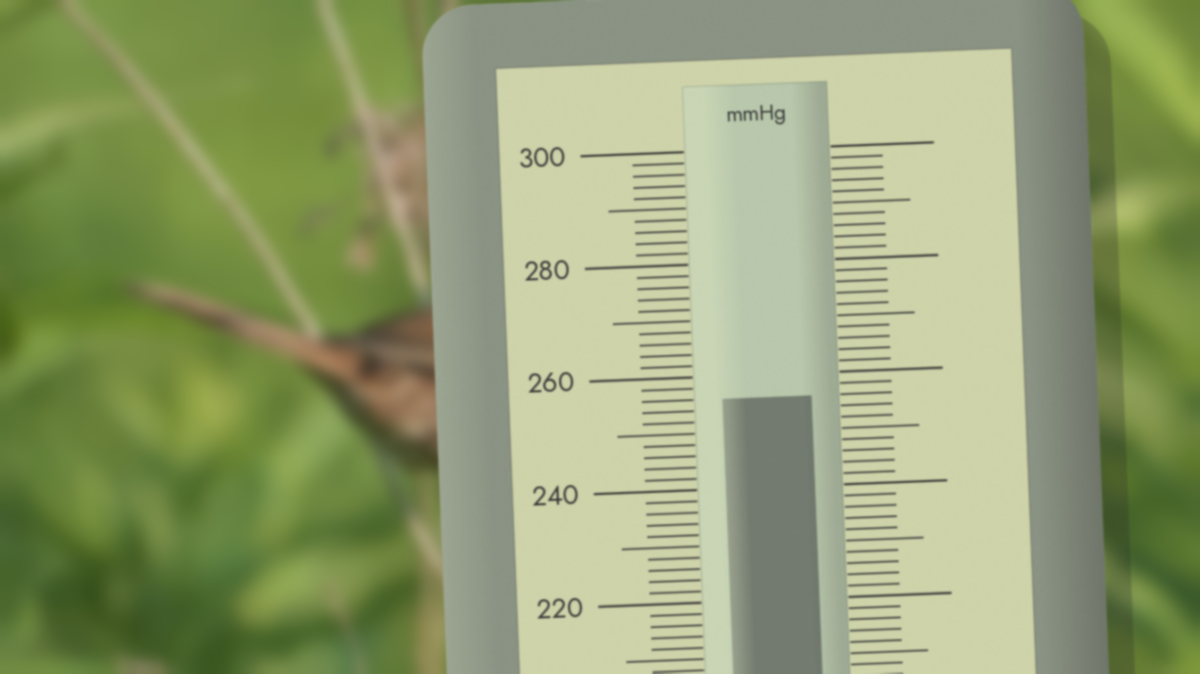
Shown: {"value": 256, "unit": "mmHg"}
